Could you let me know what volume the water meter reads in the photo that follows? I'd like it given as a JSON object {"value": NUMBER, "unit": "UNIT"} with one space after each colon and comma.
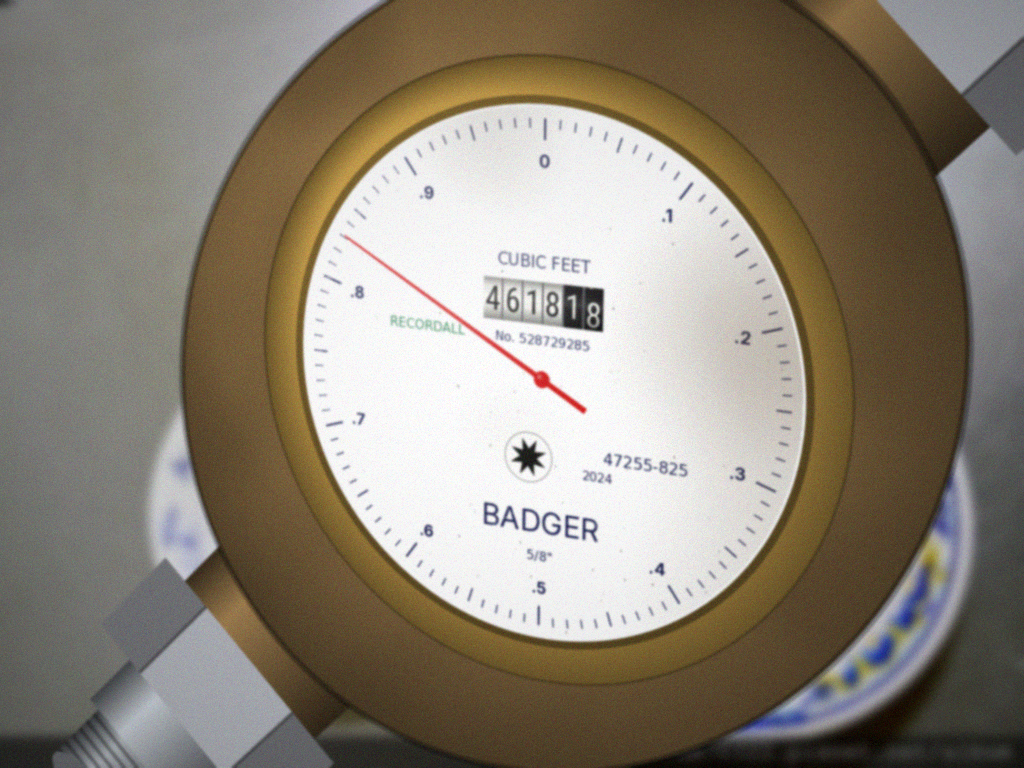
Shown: {"value": 461817.83, "unit": "ft³"}
